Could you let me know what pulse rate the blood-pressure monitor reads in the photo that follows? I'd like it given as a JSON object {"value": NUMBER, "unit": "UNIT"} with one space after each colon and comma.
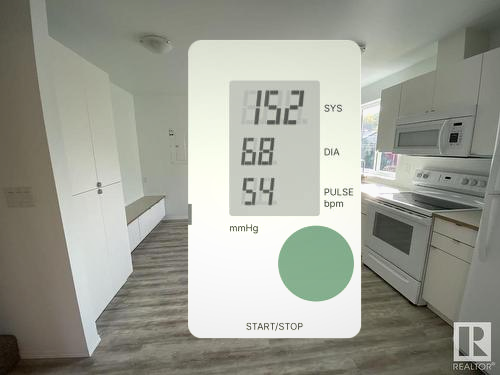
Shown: {"value": 54, "unit": "bpm"}
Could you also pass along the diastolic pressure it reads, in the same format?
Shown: {"value": 68, "unit": "mmHg"}
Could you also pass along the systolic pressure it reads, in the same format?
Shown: {"value": 152, "unit": "mmHg"}
